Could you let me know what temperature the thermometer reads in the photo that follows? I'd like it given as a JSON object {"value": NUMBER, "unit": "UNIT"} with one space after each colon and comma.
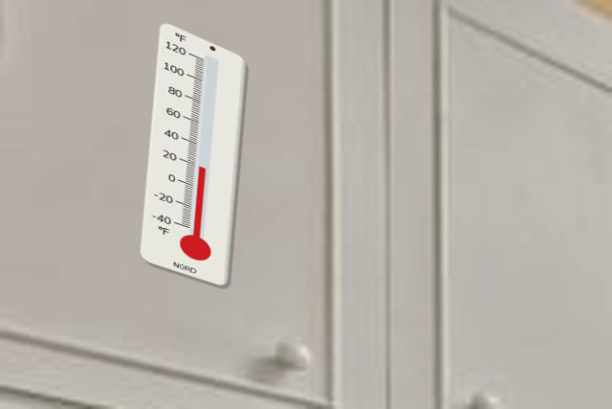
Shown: {"value": 20, "unit": "°F"}
